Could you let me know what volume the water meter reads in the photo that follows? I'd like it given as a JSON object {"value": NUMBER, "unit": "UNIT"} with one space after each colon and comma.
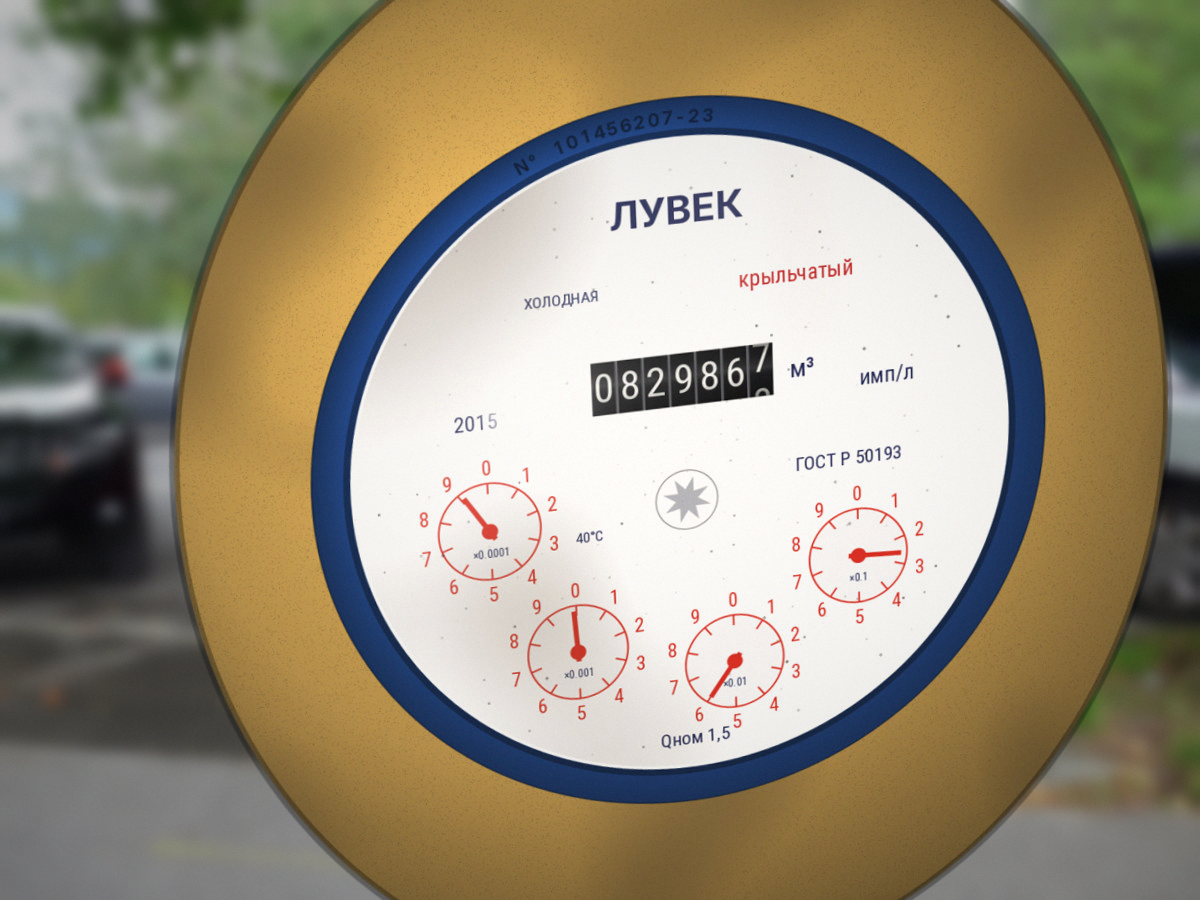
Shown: {"value": 829867.2599, "unit": "m³"}
